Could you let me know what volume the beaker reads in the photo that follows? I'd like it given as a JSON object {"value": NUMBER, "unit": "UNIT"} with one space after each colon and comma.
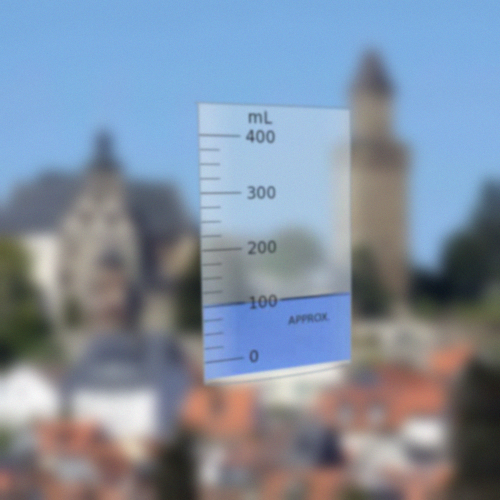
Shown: {"value": 100, "unit": "mL"}
